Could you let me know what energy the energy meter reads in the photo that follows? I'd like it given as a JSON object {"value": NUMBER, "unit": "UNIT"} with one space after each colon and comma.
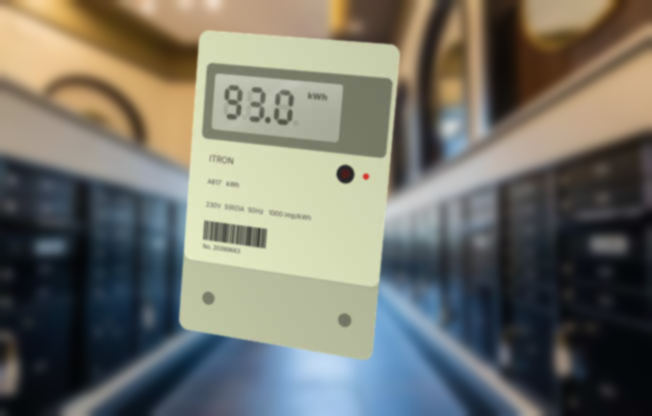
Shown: {"value": 93.0, "unit": "kWh"}
